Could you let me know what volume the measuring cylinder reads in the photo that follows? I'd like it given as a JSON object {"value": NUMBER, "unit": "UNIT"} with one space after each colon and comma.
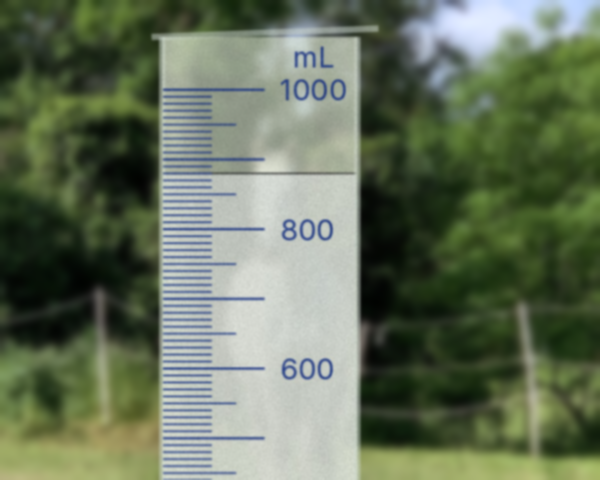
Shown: {"value": 880, "unit": "mL"}
